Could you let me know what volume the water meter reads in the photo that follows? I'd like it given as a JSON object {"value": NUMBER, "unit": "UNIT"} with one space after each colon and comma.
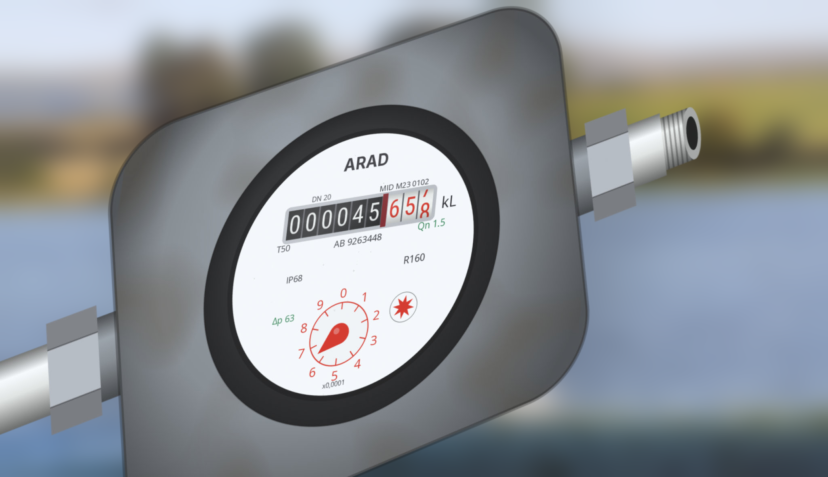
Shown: {"value": 45.6576, "unit": "kL"}
